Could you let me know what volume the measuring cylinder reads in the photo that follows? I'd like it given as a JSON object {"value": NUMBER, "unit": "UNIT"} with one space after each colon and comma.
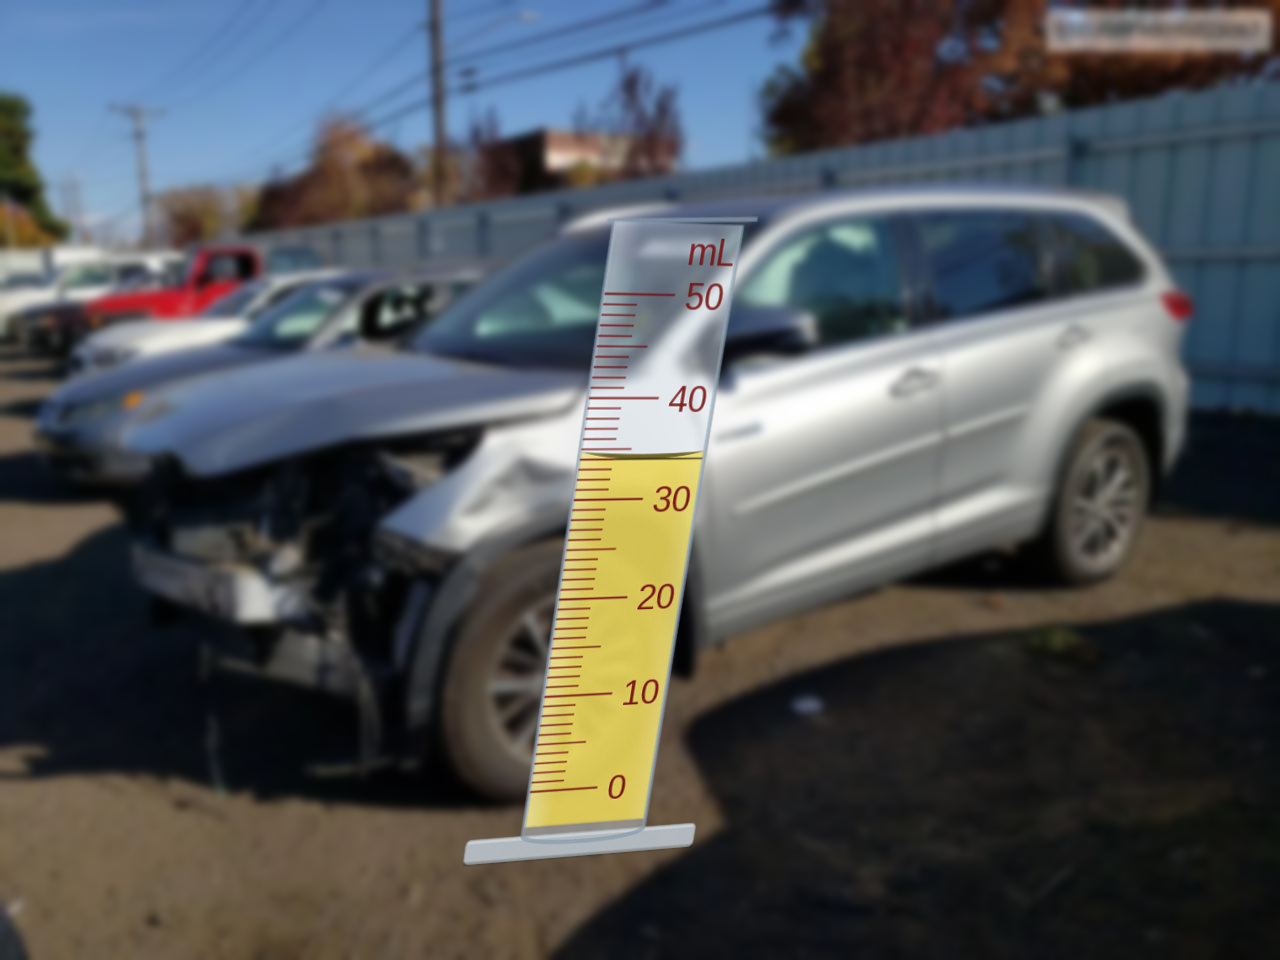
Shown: {"value": 34, "unit": "mL"}
